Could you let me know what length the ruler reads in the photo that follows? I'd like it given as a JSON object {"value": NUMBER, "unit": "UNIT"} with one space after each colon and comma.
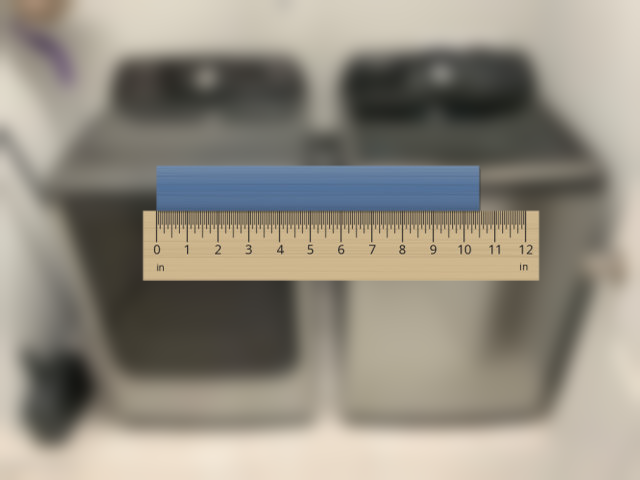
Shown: {"value": 10.5, "unit": "in"}
